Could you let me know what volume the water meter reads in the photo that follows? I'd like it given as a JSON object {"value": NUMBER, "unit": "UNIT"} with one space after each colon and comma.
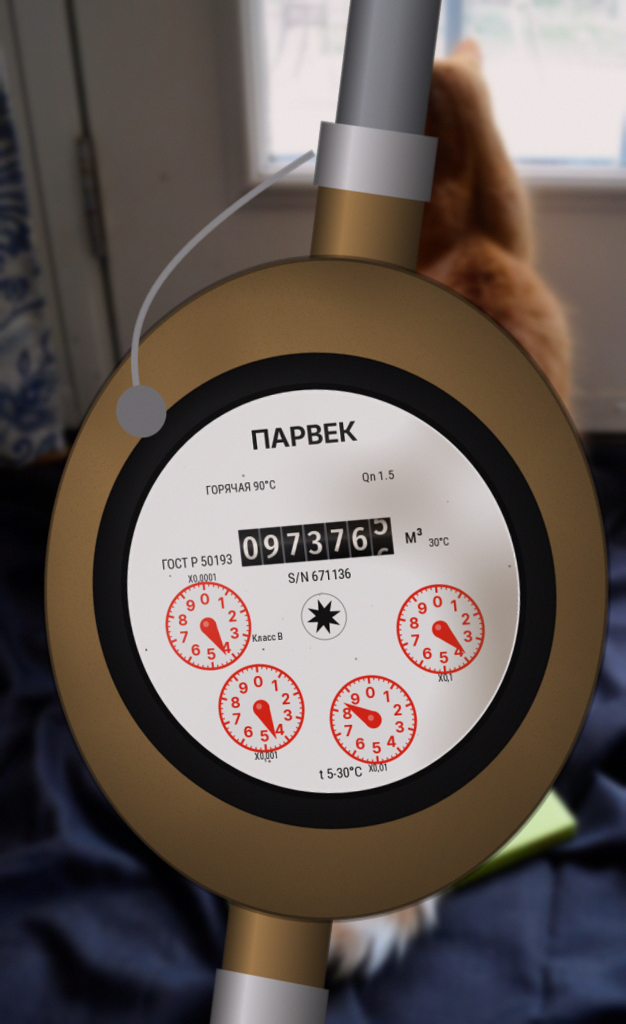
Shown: {"value": 973765.3844, "unit": "m³"}
